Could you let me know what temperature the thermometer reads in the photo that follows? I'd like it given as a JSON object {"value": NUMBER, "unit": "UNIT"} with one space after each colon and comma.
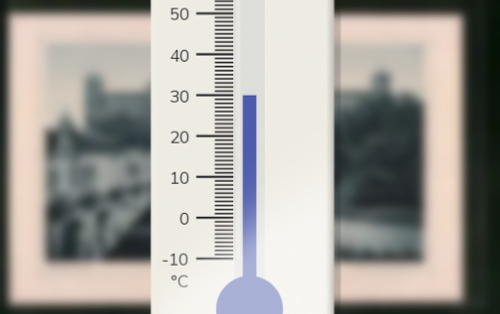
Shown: {"value": 30, "unit": "°C"}
